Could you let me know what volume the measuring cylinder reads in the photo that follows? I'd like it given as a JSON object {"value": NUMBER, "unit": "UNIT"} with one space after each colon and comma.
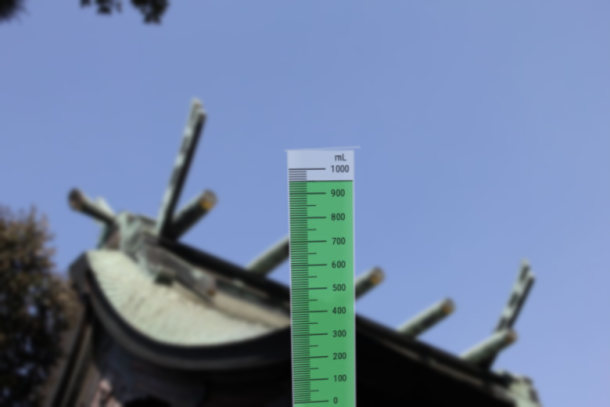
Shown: {"value": 950, "unit": "mL"}
